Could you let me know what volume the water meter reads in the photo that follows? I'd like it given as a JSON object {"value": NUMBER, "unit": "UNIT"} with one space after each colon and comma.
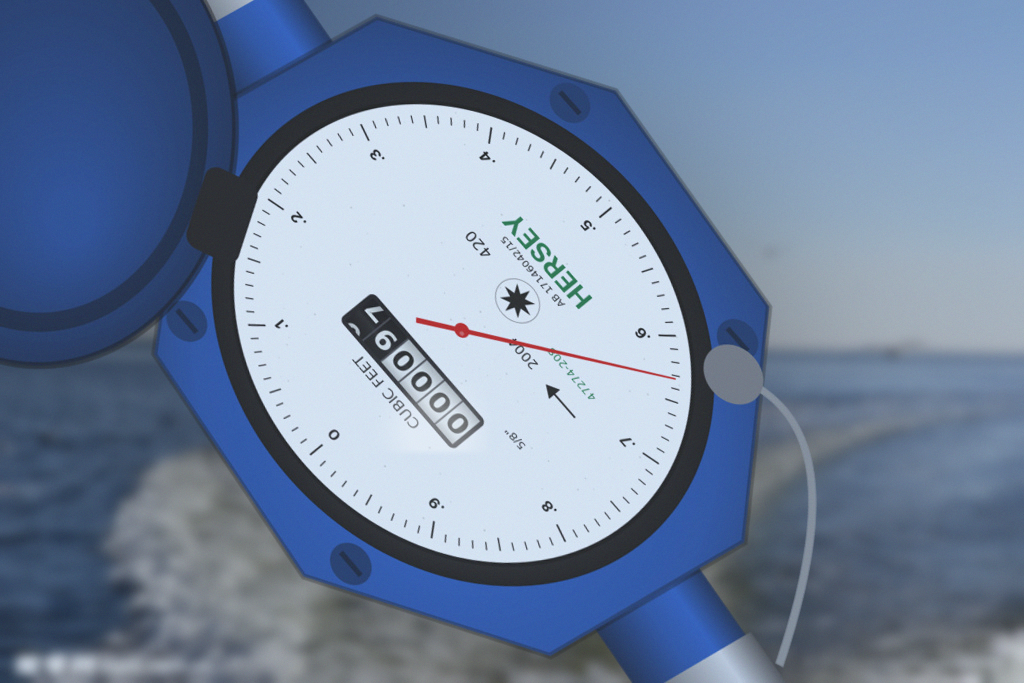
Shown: {"value": 96.63, "unit": "ft³"}
